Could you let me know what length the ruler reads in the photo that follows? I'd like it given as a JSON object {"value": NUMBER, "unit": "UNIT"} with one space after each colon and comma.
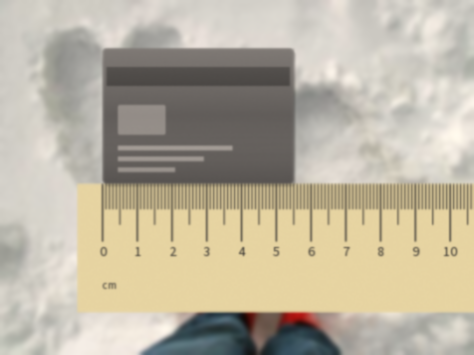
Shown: {"value": 5.5, "unit": "cm"}
